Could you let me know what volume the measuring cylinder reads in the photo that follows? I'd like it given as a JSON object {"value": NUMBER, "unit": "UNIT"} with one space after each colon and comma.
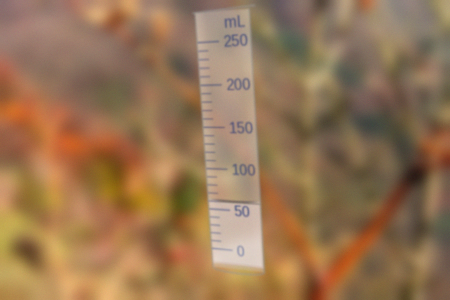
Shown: {"value": 60, "unit": "mL"}
